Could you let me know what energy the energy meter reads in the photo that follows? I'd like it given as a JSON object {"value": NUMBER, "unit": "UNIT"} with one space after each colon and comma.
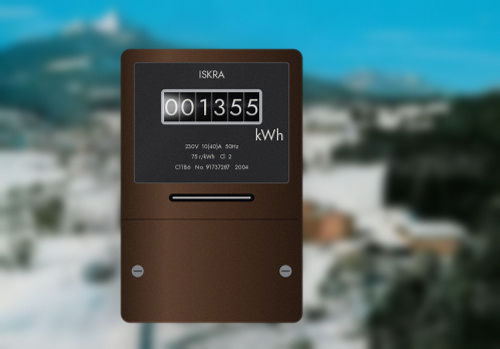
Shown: {"value": 1355, "unit": "kWh"}
